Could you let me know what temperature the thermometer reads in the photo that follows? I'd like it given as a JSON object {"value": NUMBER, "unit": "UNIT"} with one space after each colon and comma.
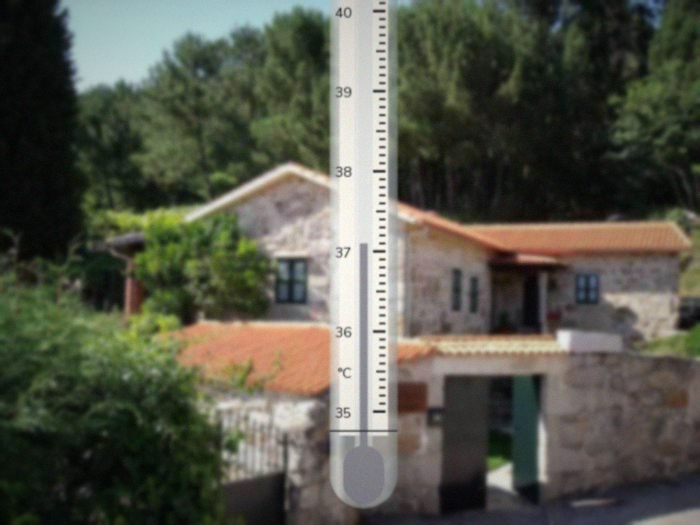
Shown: {"value": 37.1, "unit": "°C"}
